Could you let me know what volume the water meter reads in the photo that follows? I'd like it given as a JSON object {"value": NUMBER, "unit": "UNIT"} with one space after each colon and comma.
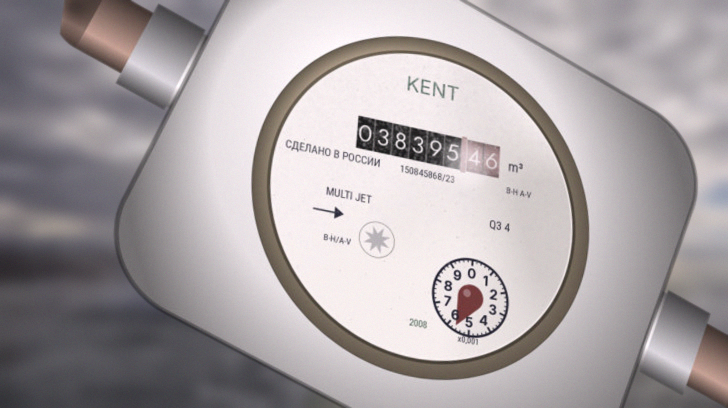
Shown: {"value": 38395.465, "unit": "m³"}
